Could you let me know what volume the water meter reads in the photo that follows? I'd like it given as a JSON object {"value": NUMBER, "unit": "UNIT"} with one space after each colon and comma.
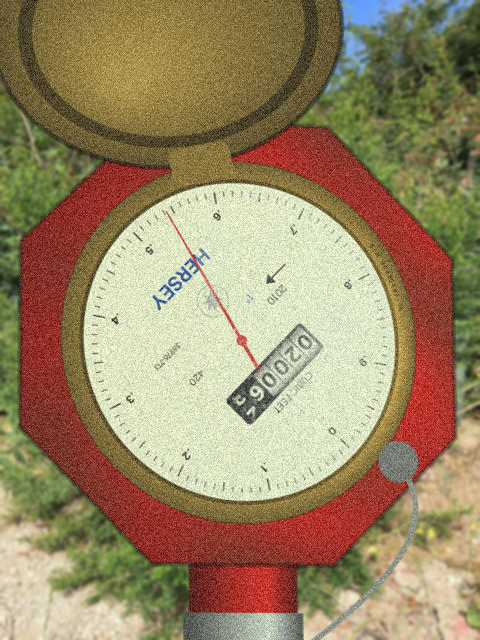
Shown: {"value": 20062.54, "unit": "ft³"}
